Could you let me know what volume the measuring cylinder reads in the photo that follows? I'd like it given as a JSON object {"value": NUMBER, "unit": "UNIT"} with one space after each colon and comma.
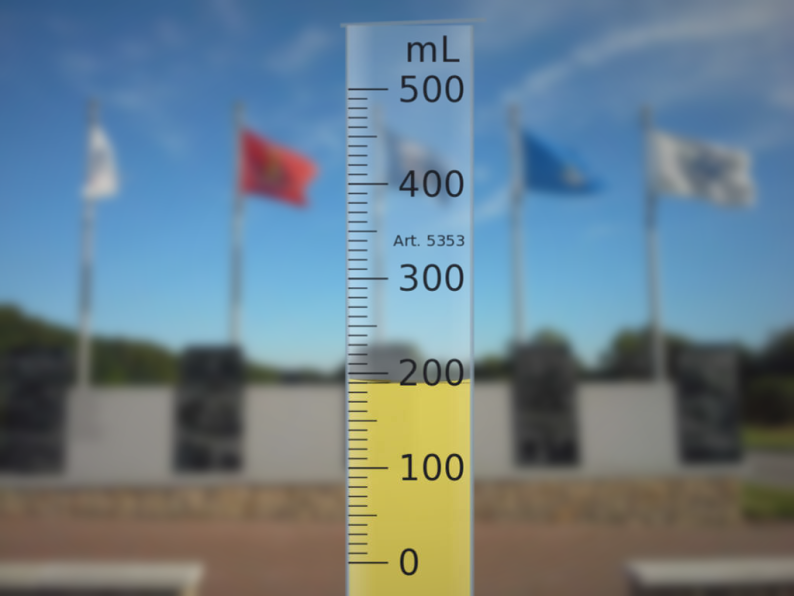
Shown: {"value": 190, "unit": "mL"}
